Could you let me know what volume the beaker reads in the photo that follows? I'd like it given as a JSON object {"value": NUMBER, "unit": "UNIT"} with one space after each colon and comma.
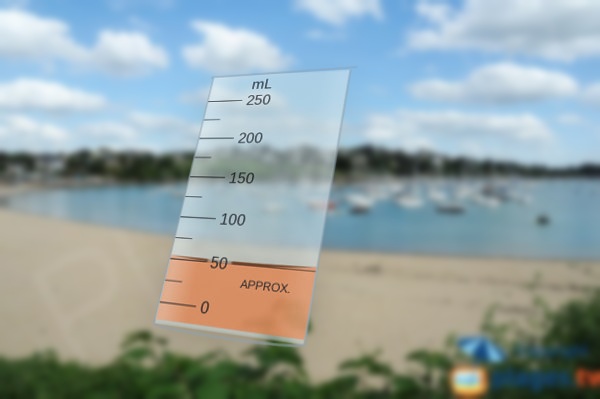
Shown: {"value": 50, "unit": "mL"}
